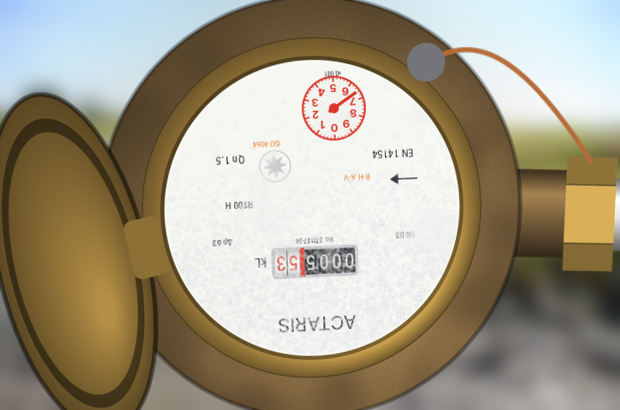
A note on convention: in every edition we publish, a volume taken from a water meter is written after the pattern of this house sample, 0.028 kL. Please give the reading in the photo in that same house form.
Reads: 5.536 kL
